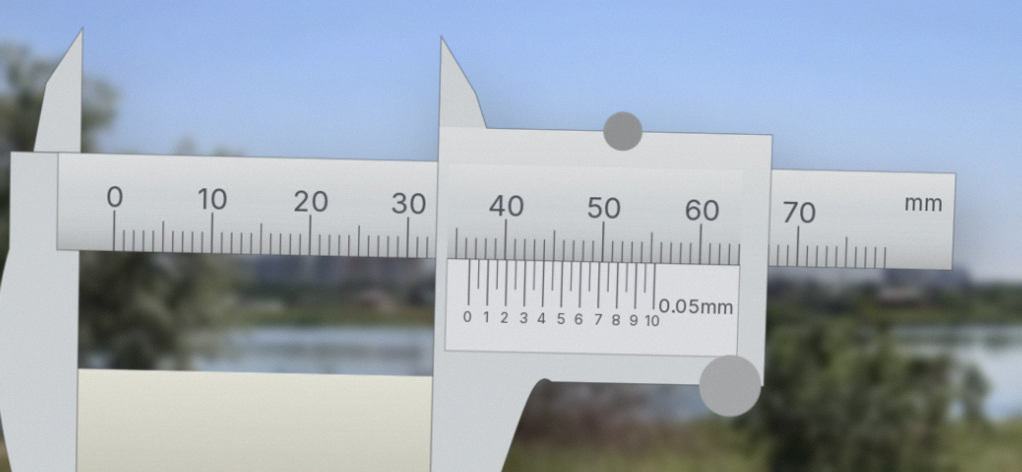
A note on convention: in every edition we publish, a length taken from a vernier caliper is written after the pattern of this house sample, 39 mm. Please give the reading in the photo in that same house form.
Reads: 36.4 mm
